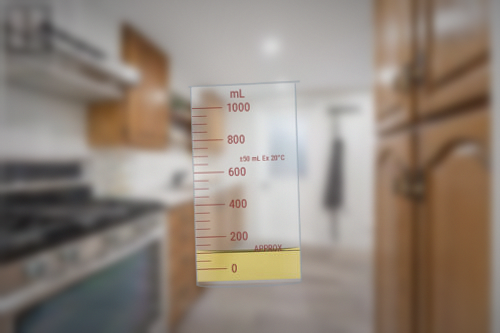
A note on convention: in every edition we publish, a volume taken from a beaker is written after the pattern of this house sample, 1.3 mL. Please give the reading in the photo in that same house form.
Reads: 100 mL
